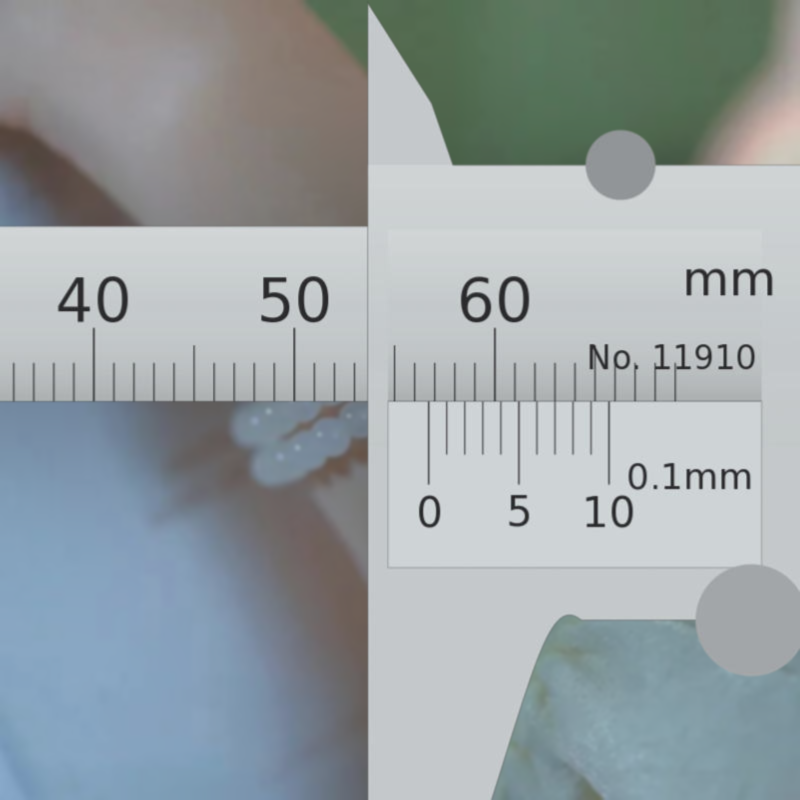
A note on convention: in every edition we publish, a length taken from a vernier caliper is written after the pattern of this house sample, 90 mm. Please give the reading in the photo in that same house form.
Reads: 56.7 mm
